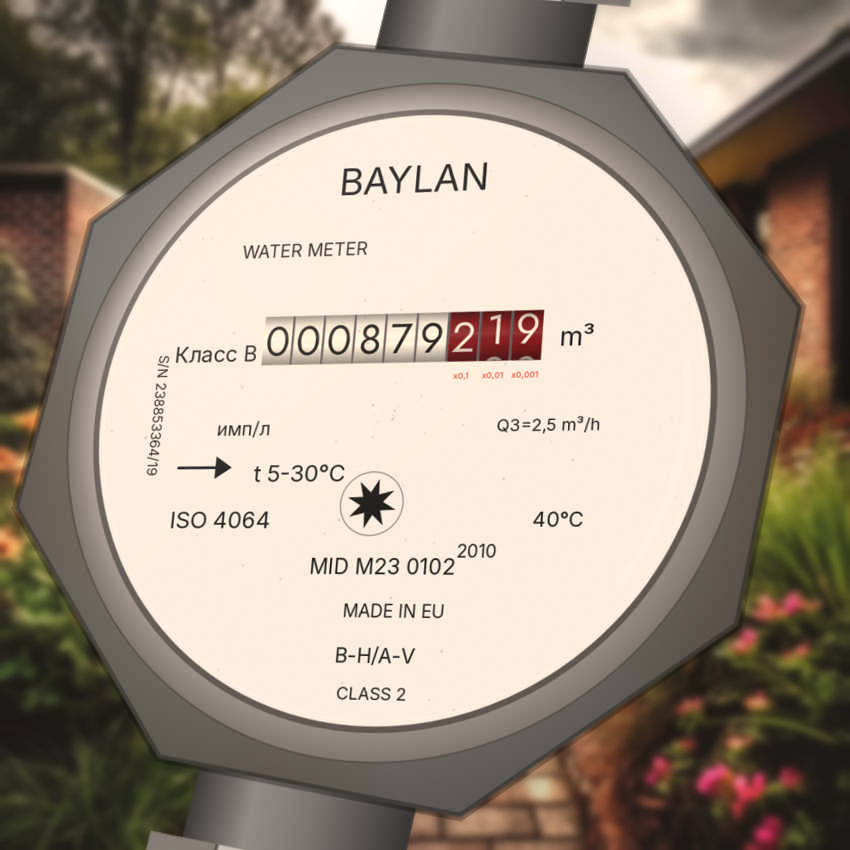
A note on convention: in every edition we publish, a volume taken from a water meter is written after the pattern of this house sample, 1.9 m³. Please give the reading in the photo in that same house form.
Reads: 879.219 m³
